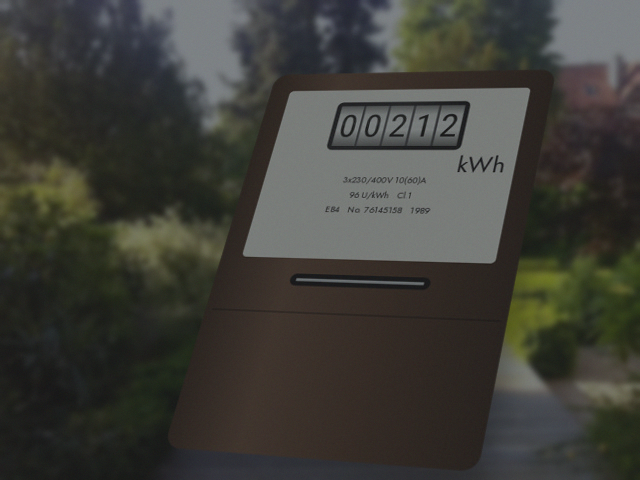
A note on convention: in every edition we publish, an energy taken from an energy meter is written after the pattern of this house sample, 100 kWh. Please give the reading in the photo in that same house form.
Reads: 212 kWh
